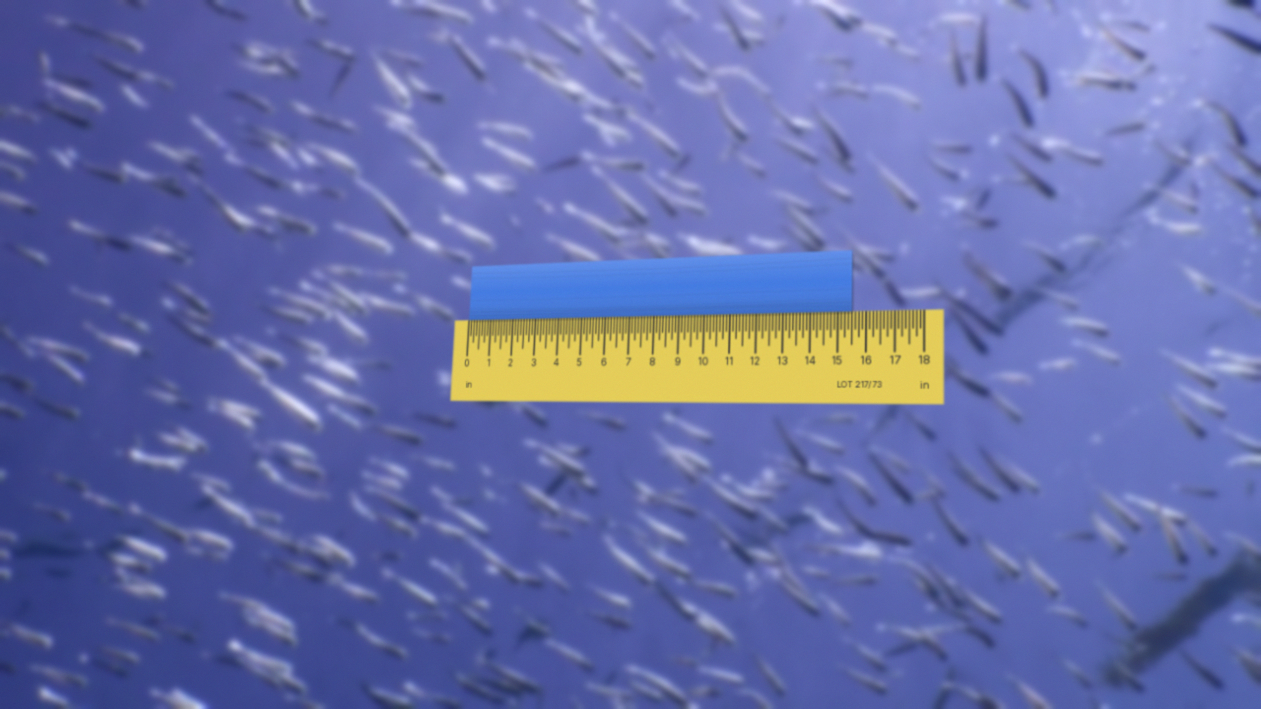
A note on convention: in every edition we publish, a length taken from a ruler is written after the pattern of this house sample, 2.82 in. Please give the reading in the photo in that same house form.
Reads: 15.5 in
